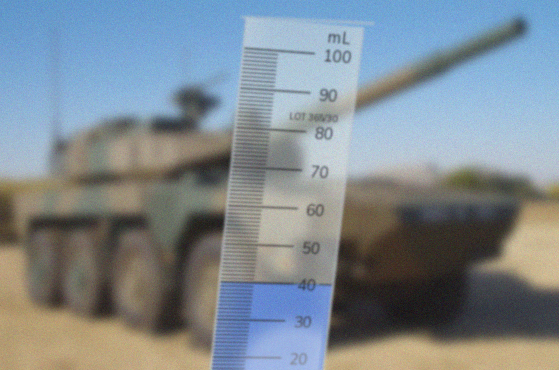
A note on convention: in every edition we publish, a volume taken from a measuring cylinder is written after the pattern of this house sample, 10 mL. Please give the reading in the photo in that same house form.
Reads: 40 mL
